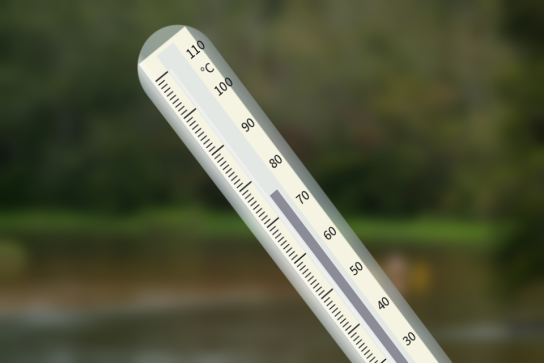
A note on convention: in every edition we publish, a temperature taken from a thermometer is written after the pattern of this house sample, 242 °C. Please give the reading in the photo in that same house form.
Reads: 75 °C
